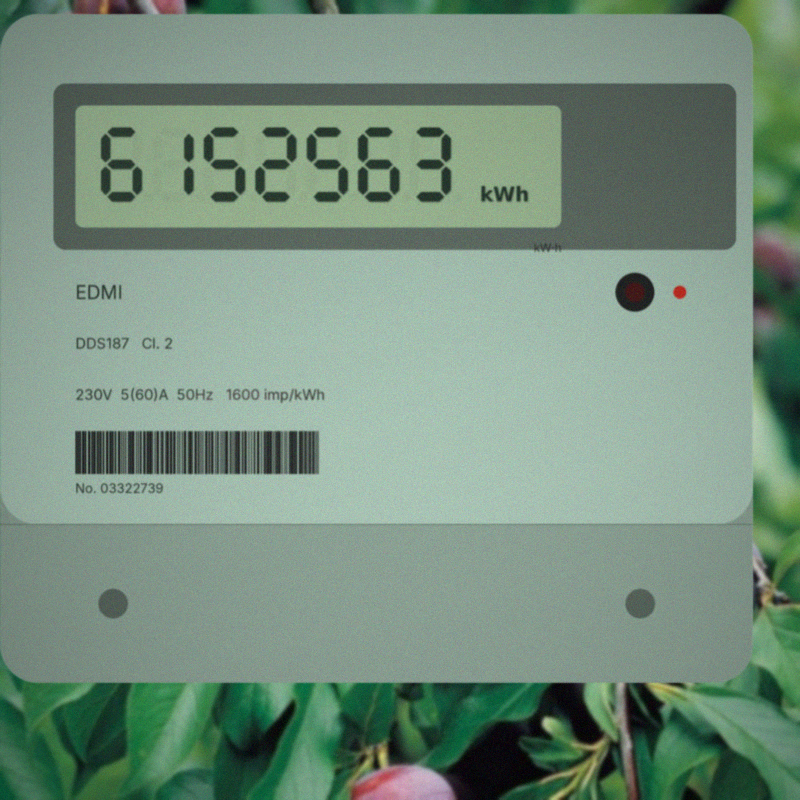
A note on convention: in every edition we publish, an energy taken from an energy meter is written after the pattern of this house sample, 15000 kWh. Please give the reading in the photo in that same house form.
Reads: 6152563 kWh
